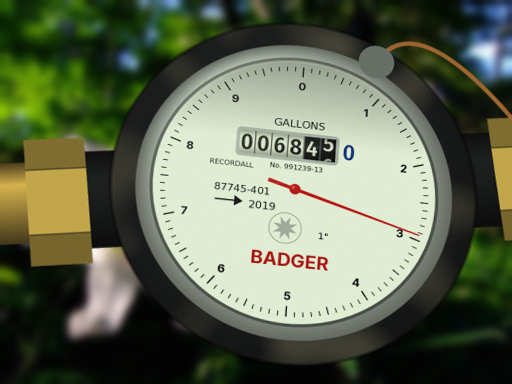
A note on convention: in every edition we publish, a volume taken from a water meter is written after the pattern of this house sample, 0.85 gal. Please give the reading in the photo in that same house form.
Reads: 68452.9 gal
